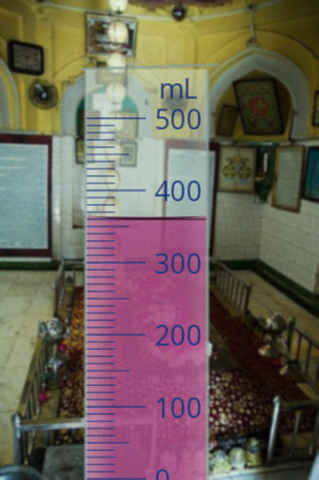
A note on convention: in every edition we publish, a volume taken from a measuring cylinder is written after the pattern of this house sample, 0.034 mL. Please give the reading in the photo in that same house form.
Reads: 360 mL
